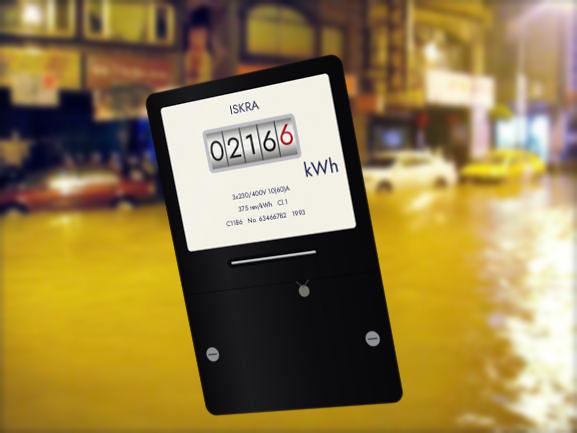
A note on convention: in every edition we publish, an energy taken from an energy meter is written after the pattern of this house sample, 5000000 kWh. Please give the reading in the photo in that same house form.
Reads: 216.6 kWh
